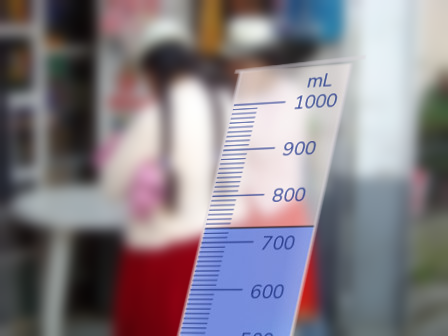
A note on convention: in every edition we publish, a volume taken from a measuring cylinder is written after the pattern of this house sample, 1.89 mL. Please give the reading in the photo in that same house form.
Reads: 730 mL
